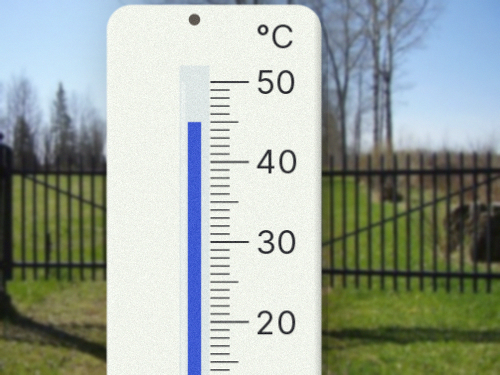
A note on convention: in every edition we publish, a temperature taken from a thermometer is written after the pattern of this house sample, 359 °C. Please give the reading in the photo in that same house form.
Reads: 45 °C
